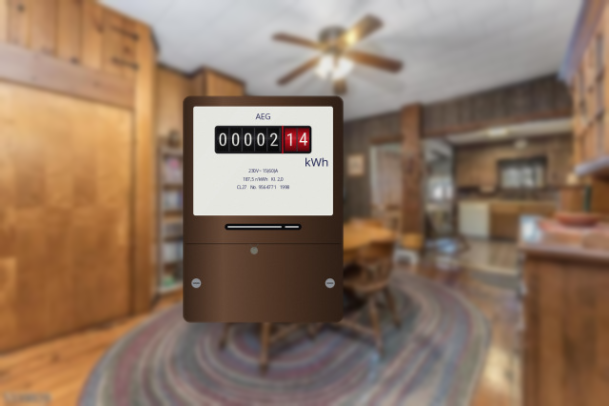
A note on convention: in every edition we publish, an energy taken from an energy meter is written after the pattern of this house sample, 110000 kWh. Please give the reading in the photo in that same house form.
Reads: 2.14 kWh
